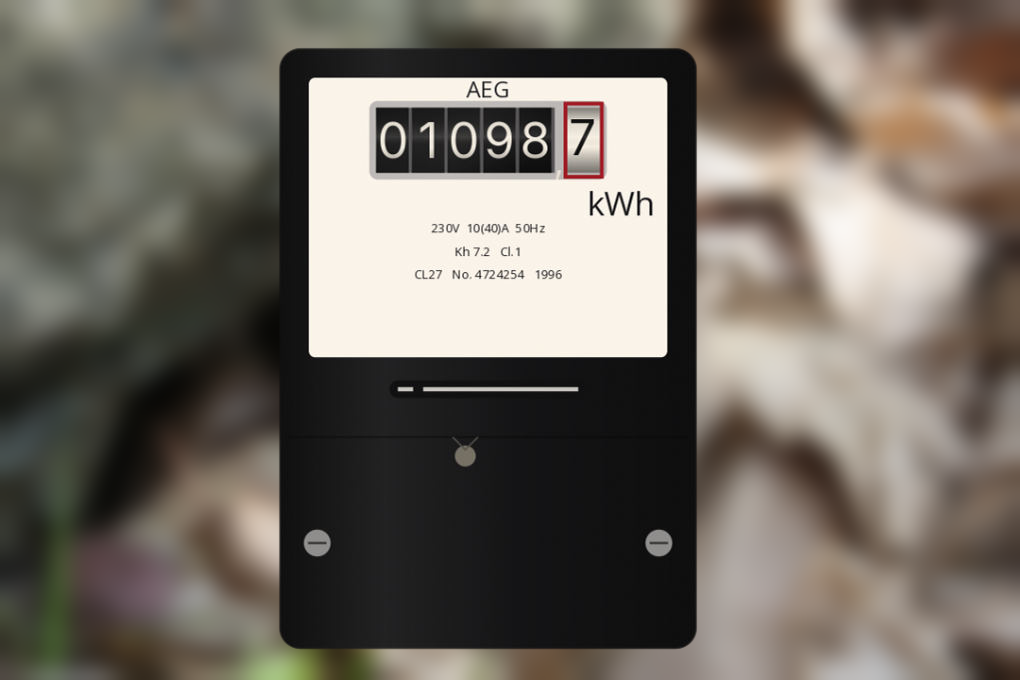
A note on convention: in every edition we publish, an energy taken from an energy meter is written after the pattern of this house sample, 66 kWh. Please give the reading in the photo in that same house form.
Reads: 1098.7 kWh
